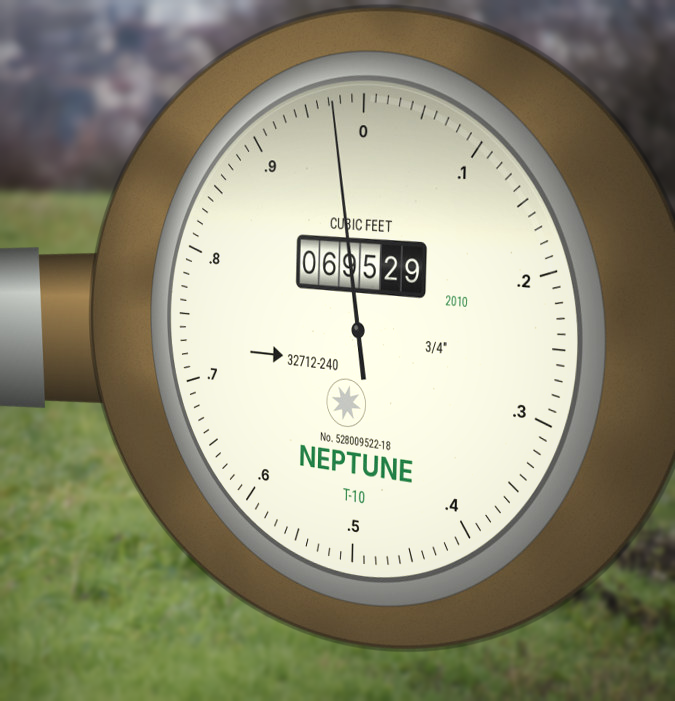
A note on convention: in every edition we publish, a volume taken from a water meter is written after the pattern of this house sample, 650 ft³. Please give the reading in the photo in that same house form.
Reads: 69528.97 ft³
